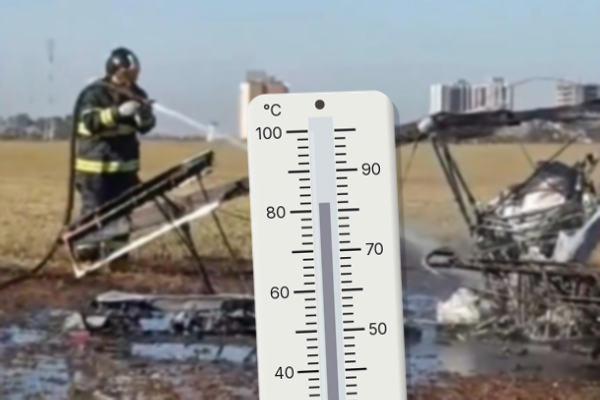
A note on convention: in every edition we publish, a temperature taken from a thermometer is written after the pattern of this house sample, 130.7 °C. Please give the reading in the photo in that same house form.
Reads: 82 °C
